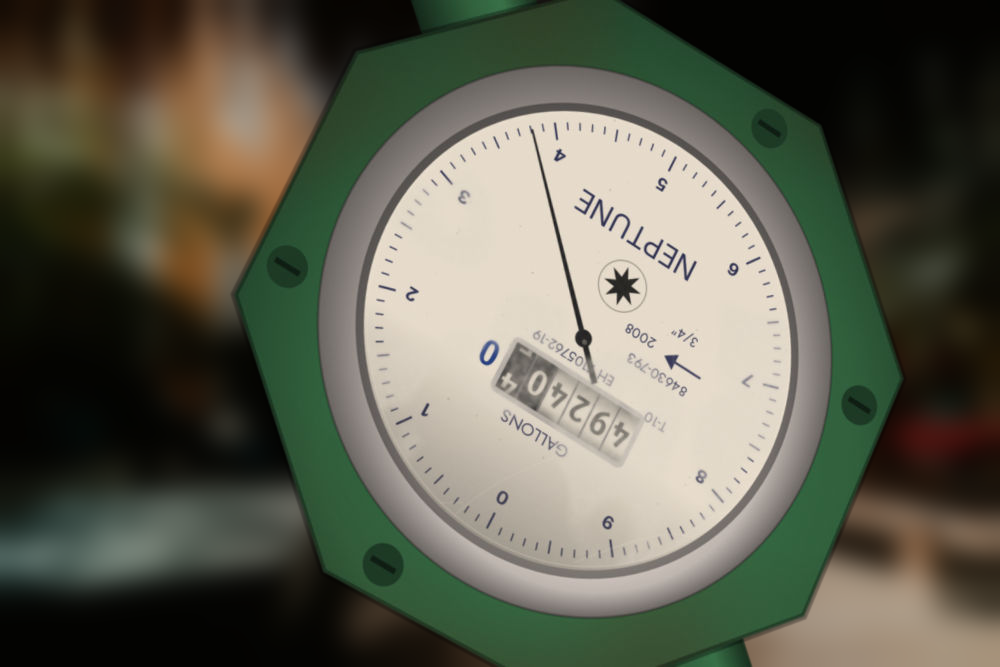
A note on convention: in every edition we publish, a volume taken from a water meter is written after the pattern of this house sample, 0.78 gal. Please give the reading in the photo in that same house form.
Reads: 4924043.8 gal
